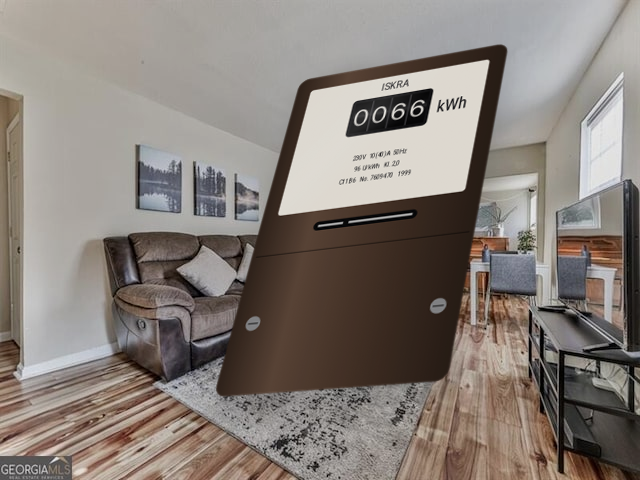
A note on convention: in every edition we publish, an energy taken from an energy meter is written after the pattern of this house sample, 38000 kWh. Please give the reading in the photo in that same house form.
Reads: 66 kWh
